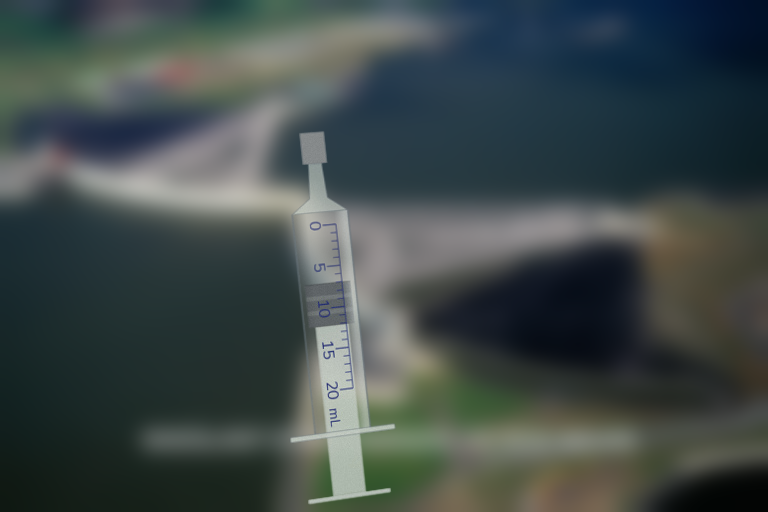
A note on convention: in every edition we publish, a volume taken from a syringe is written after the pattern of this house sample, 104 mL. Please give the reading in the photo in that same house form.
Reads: 7 mL
